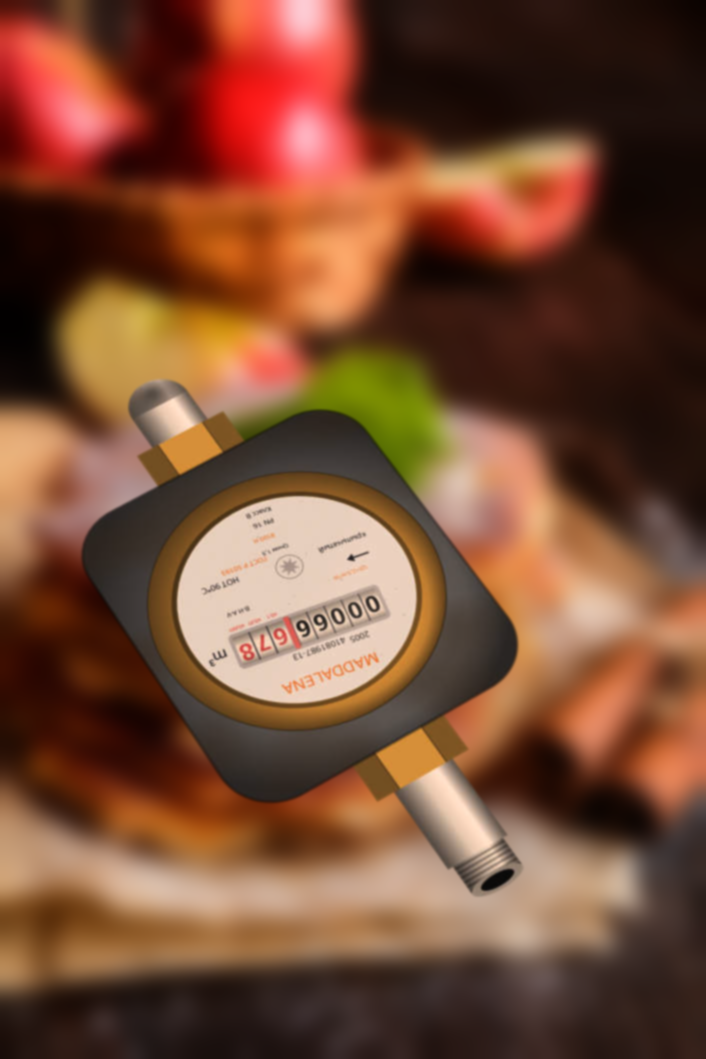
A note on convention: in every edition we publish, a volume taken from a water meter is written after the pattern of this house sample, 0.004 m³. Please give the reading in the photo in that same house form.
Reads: 66.678 m³
